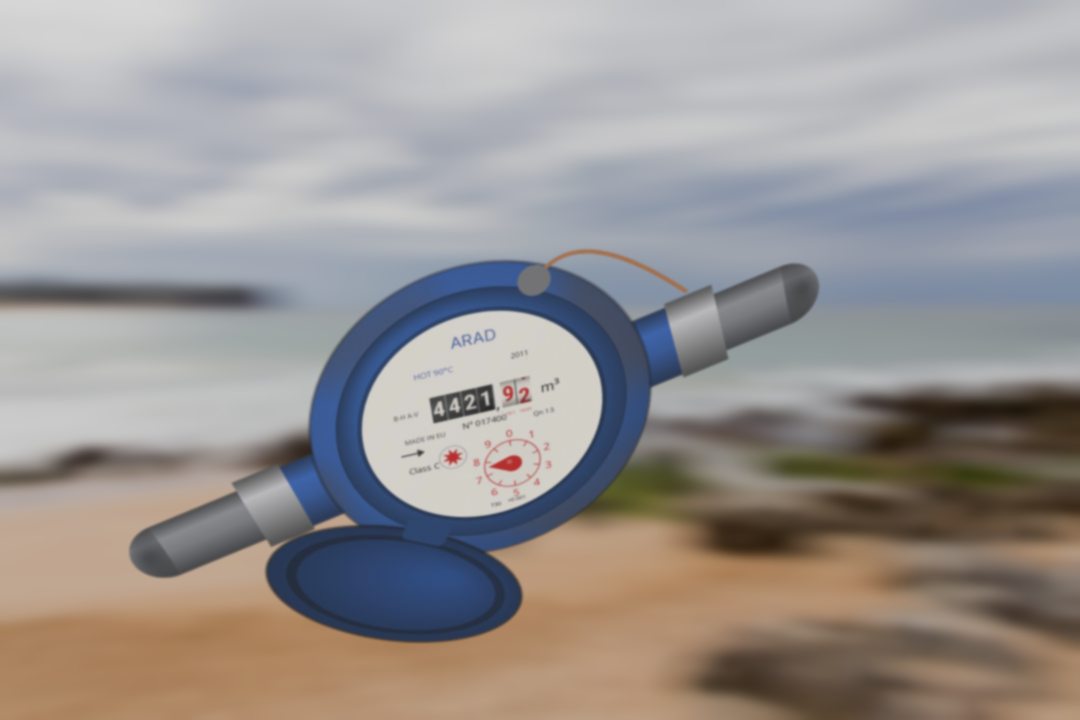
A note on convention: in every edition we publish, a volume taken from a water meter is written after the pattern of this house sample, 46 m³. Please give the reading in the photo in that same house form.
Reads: 4421.917 m³
